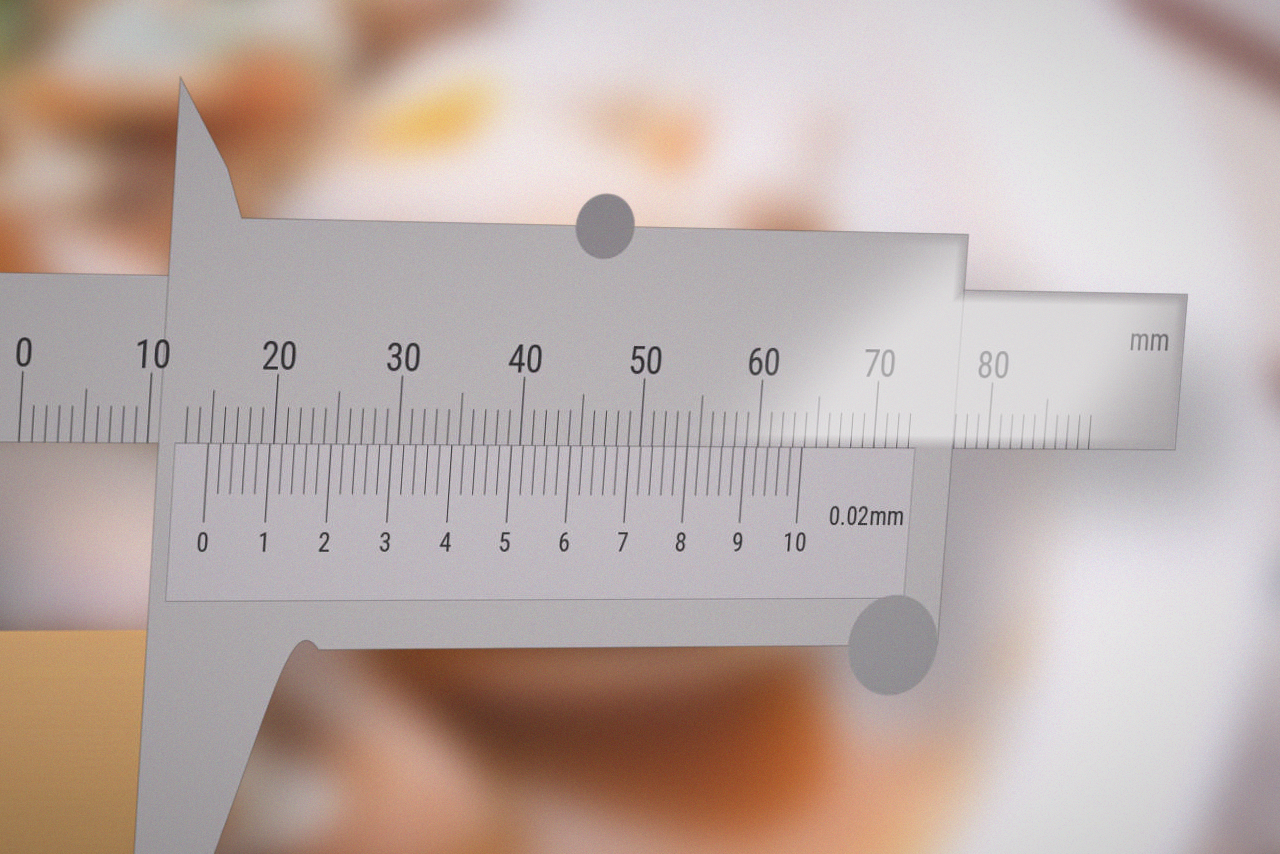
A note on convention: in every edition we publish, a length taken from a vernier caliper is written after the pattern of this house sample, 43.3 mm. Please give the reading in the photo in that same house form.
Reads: 14.8 mm
